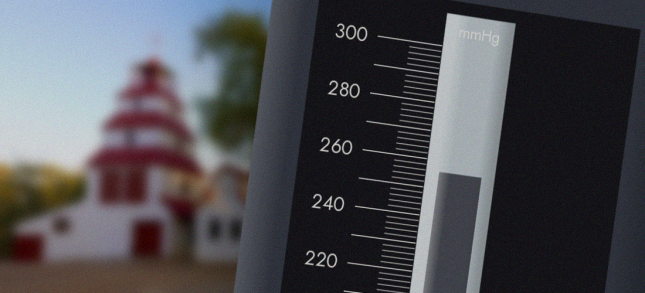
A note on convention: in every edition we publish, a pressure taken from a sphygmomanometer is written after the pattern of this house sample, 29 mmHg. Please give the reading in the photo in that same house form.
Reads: 256 mmHg
